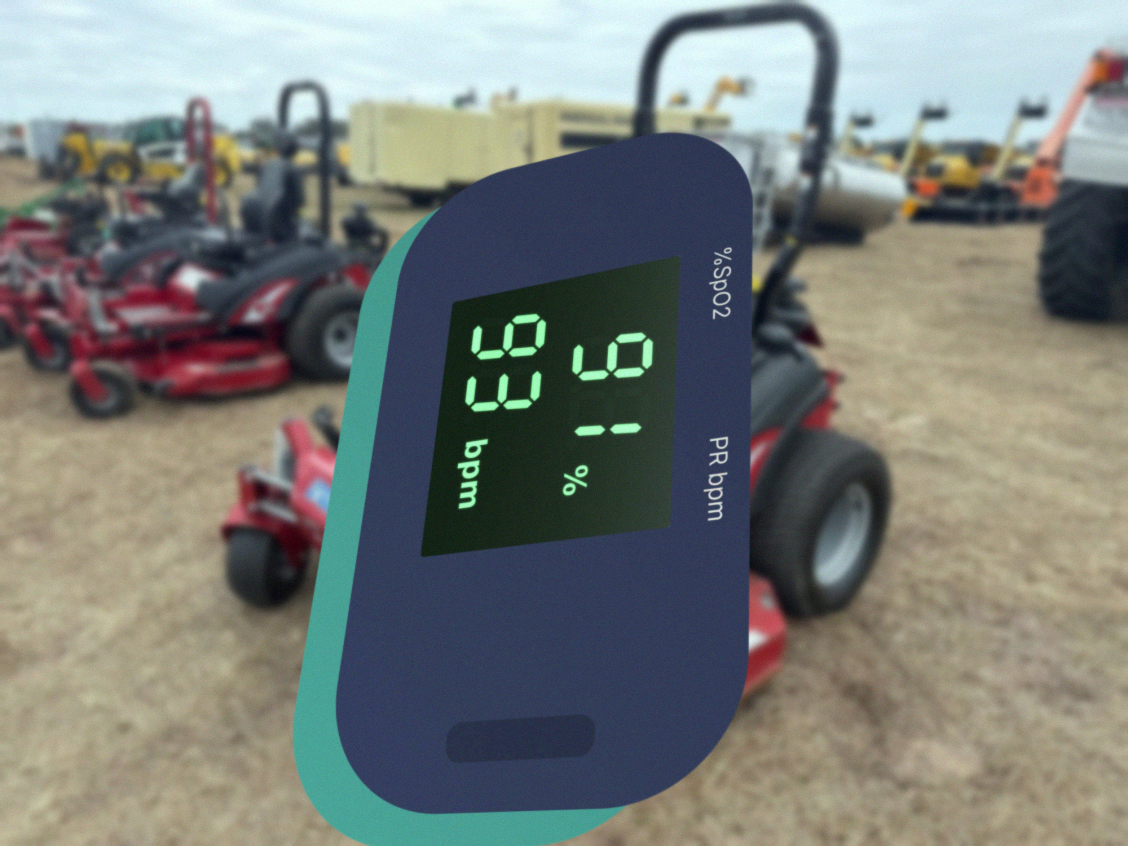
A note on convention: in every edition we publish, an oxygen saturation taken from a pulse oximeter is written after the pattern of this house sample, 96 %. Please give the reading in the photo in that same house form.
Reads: 91 %
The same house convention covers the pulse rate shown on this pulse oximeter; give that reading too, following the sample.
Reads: 93 bpm
